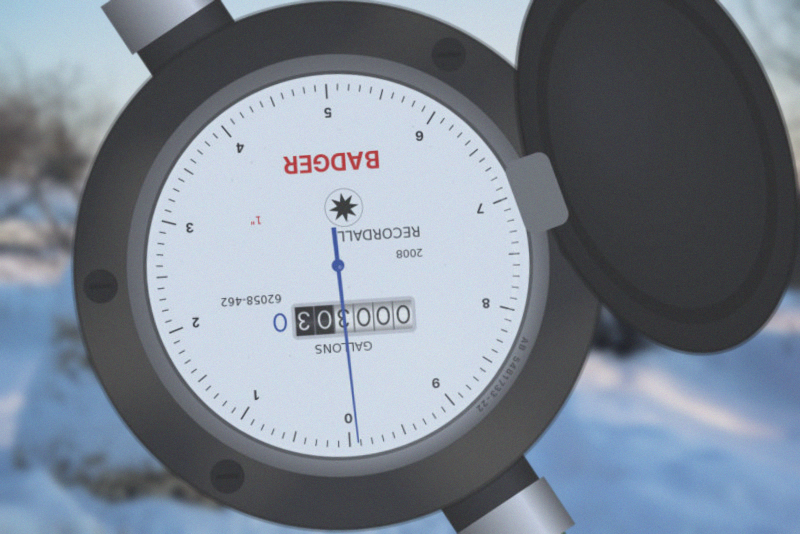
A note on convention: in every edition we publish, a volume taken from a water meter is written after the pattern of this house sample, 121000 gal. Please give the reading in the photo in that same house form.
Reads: 3029.9 gal
